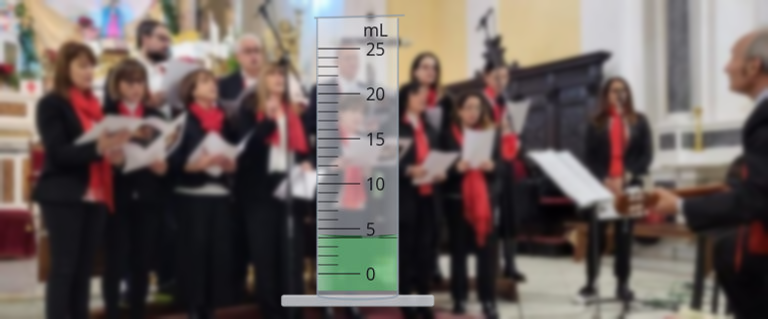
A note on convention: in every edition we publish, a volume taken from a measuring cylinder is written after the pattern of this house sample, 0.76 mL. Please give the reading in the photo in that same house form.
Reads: 4 mL
